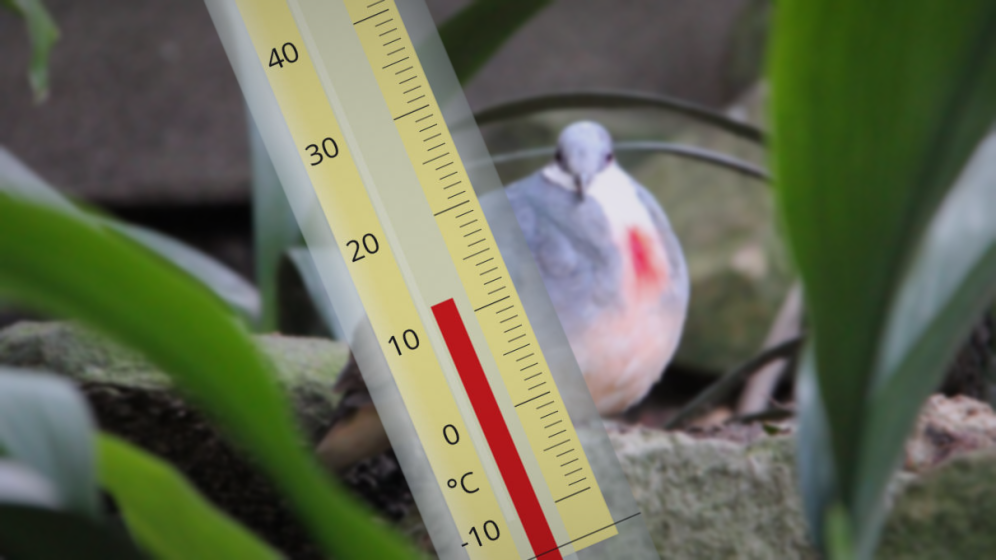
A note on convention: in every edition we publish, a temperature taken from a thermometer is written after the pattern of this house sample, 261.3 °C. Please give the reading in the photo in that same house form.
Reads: 12 °C
